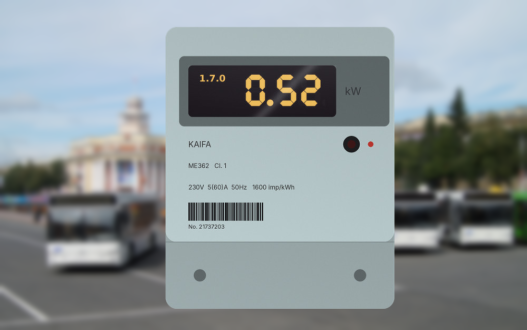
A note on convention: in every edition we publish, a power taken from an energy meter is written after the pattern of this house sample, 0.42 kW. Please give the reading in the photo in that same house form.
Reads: 0.52 kW
